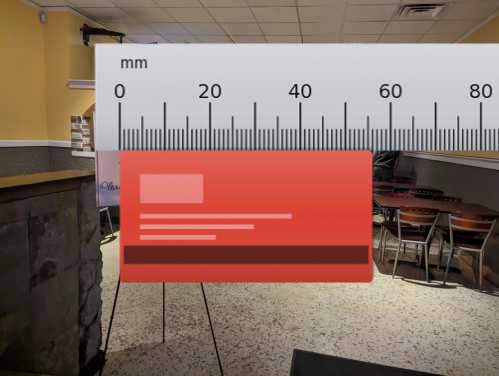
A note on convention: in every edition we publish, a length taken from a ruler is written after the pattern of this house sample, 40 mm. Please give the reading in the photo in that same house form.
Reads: 56 mm
